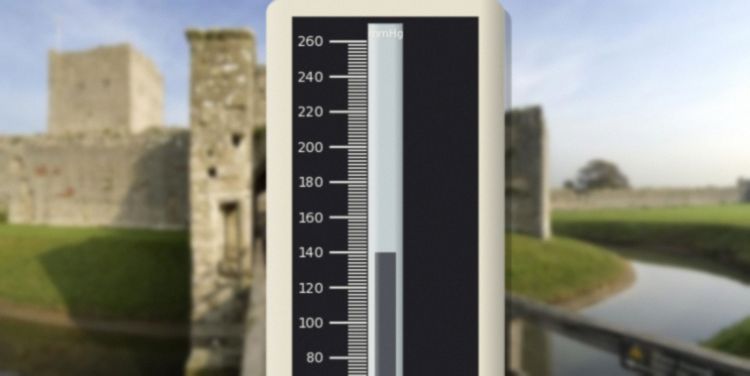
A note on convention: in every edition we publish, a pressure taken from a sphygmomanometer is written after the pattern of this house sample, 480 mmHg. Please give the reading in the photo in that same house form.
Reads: 140 mmHg
